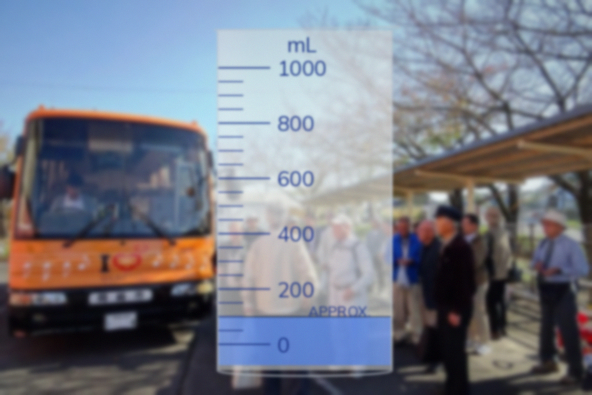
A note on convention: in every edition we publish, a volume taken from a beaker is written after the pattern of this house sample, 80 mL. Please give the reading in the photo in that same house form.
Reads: 100 mL
